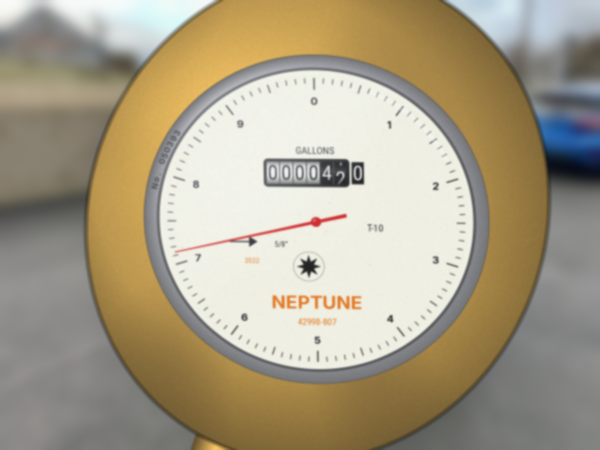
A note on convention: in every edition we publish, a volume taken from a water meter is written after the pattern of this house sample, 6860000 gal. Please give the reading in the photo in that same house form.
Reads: 417.1 gal
